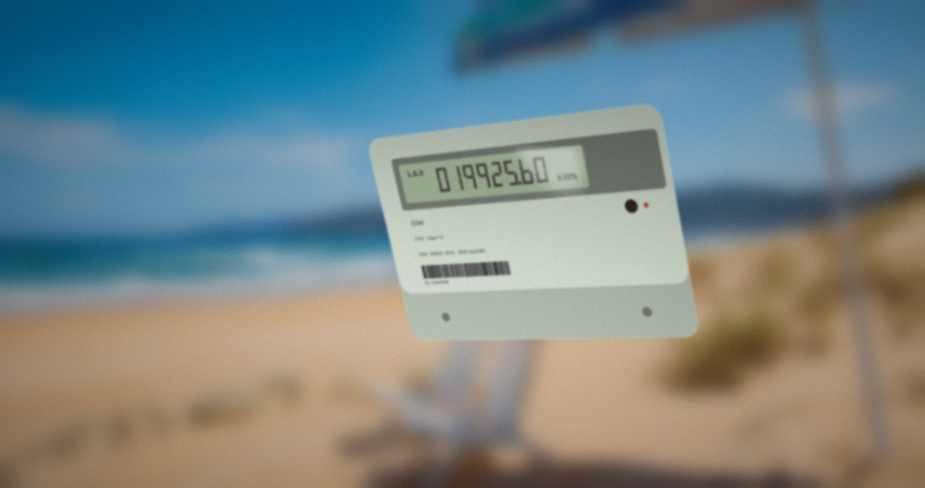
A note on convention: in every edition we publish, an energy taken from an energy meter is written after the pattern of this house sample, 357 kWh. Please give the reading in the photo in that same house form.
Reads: 19925.60 kWh
